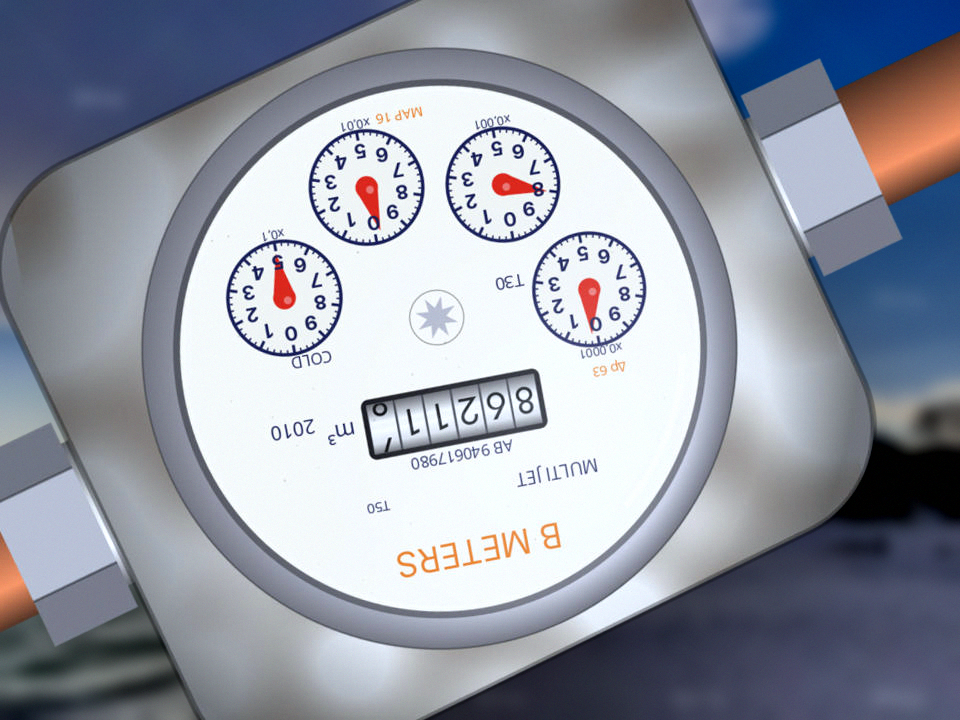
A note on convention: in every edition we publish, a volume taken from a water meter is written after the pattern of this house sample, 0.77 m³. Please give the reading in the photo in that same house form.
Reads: 862117.4980 m³
